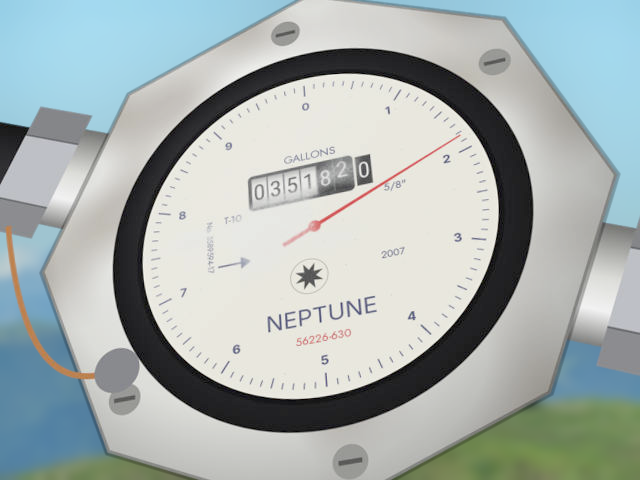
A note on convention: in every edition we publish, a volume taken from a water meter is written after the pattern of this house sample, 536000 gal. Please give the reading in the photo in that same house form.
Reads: 351821.8 gal
